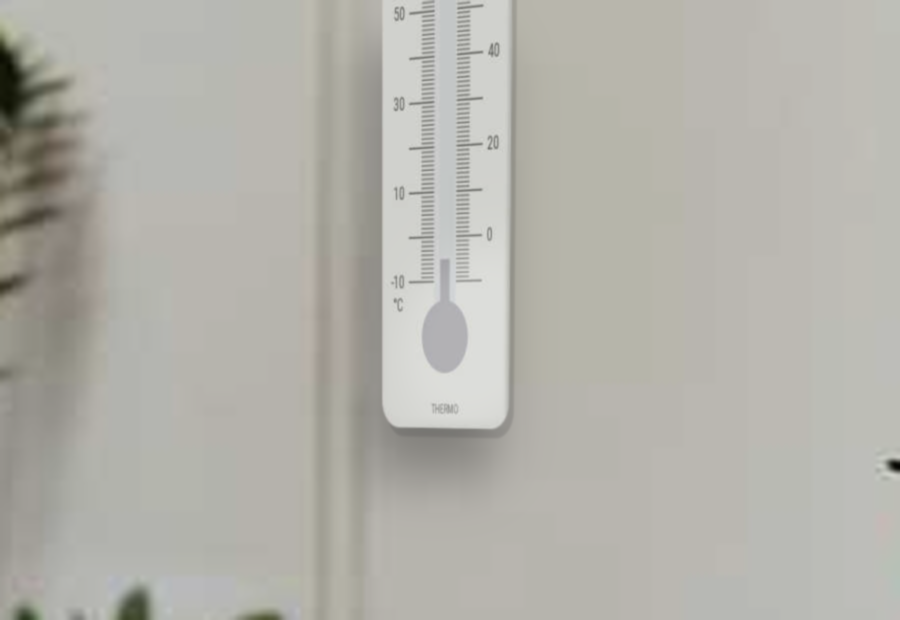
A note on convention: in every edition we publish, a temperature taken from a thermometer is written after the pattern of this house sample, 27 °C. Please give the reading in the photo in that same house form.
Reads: -5 °C
